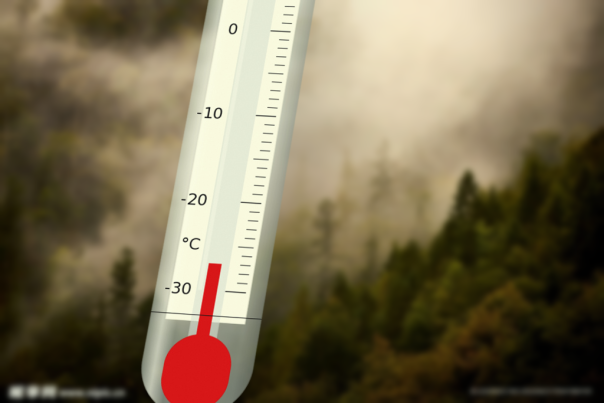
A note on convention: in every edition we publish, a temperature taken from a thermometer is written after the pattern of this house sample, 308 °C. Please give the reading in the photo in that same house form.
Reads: -27 °C
